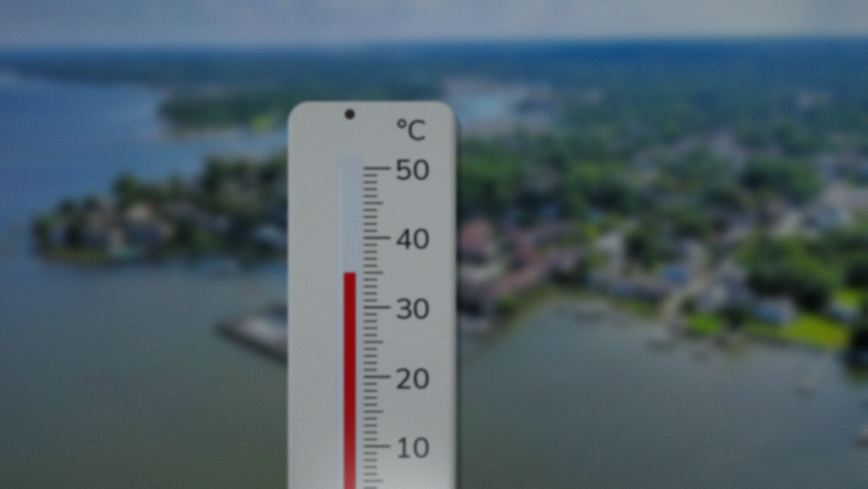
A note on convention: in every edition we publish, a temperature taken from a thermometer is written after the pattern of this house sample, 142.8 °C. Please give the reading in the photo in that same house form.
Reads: 35 °C
